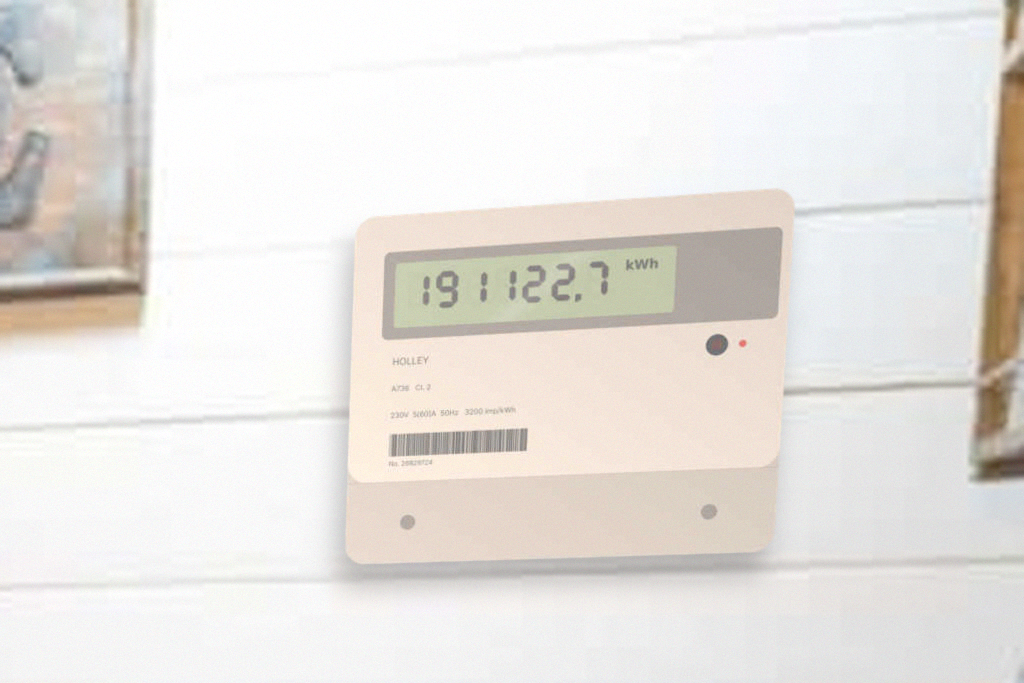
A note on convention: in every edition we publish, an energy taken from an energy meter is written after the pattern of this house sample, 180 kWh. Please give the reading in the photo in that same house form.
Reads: 191122.7 kWh
